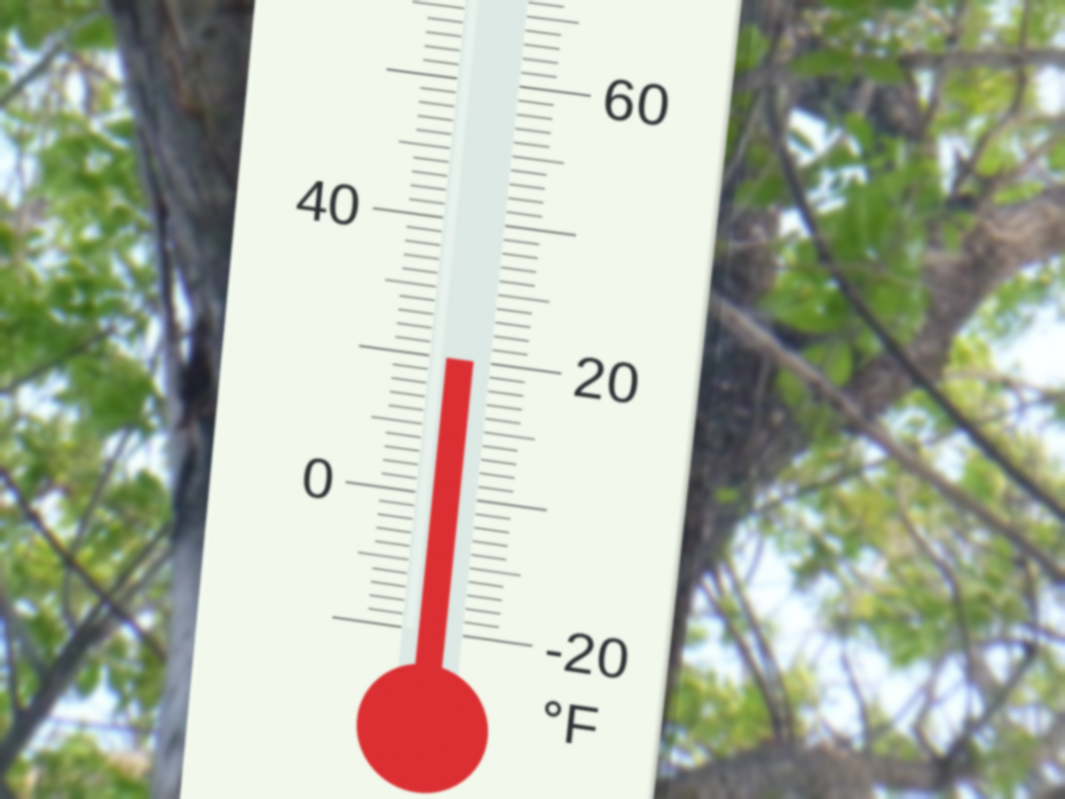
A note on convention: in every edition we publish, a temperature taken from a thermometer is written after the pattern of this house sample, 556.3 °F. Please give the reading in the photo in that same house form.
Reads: 20 °F
